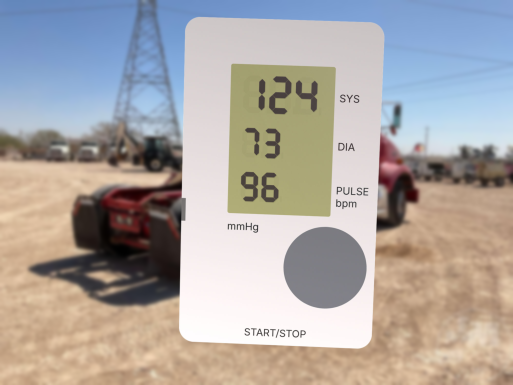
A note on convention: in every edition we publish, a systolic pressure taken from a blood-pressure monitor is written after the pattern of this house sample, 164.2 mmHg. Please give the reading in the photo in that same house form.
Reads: 124 mmHg
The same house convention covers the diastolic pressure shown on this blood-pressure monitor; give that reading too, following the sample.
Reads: 73 mmHg
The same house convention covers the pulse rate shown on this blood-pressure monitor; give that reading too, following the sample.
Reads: 96 bpm
